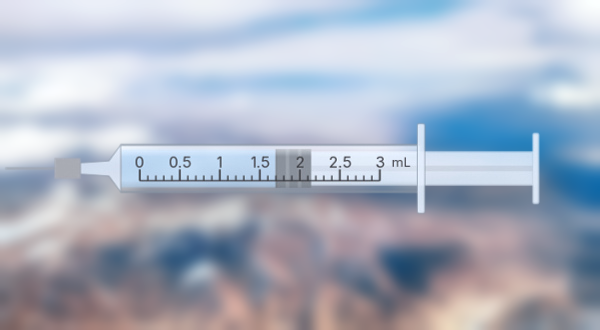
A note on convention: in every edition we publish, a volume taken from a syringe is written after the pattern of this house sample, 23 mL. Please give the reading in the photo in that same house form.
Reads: 1.7 mL
